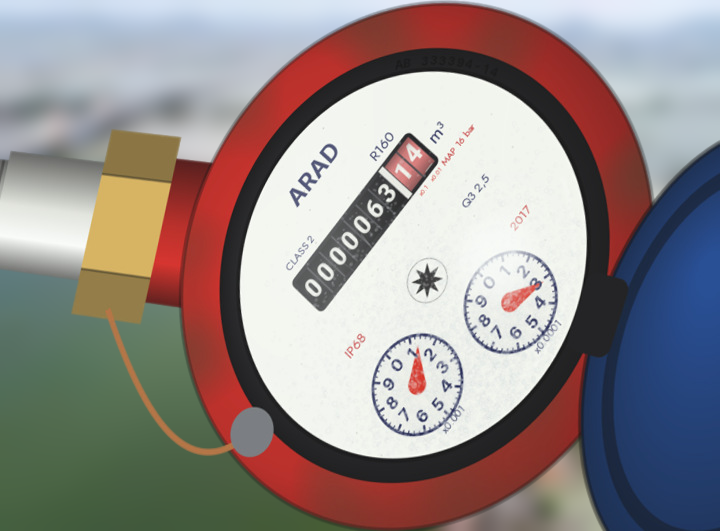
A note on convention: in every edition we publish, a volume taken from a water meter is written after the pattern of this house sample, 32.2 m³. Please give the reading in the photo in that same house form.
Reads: 63.1413 m³
